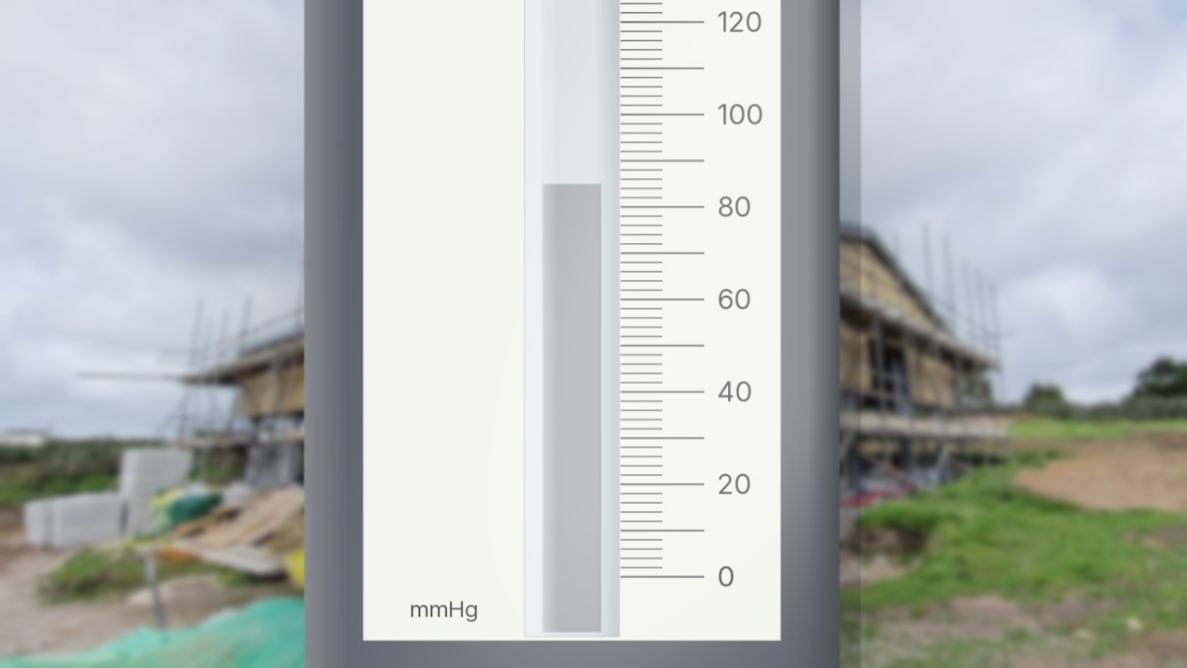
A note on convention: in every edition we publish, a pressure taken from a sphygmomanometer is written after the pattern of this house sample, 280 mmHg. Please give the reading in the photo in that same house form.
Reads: 85 mmHg
